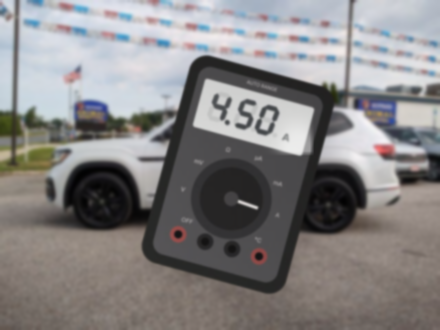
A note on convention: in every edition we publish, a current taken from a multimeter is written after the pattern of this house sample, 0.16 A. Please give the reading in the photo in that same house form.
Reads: 4.50 A
